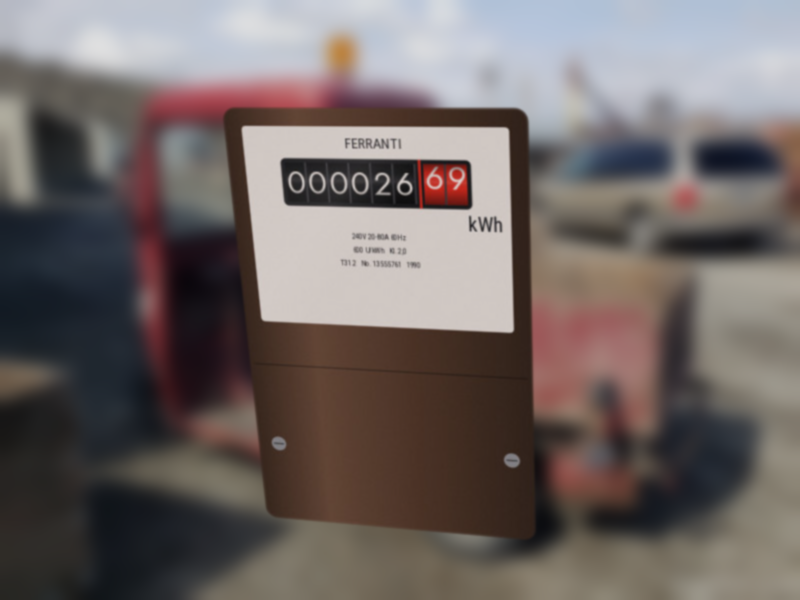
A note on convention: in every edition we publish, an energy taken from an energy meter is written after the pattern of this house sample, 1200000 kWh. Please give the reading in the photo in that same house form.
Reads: 26.69 kWh
